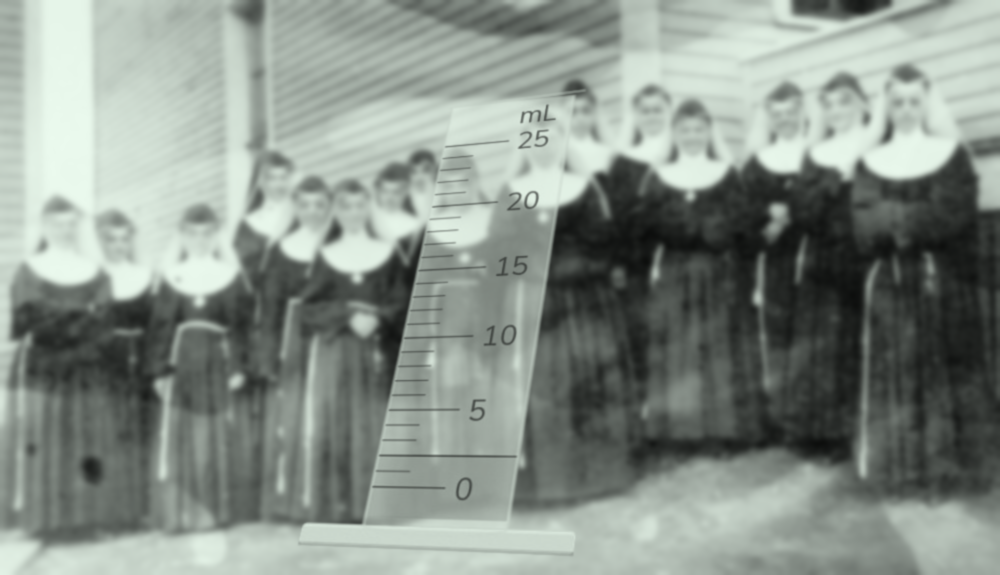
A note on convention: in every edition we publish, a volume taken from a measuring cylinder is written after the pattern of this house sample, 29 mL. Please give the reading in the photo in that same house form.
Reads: 2 mL
